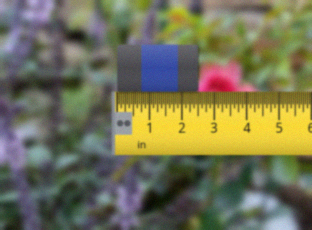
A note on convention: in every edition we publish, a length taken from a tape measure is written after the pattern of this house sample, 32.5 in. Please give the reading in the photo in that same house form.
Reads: 2.5 in
